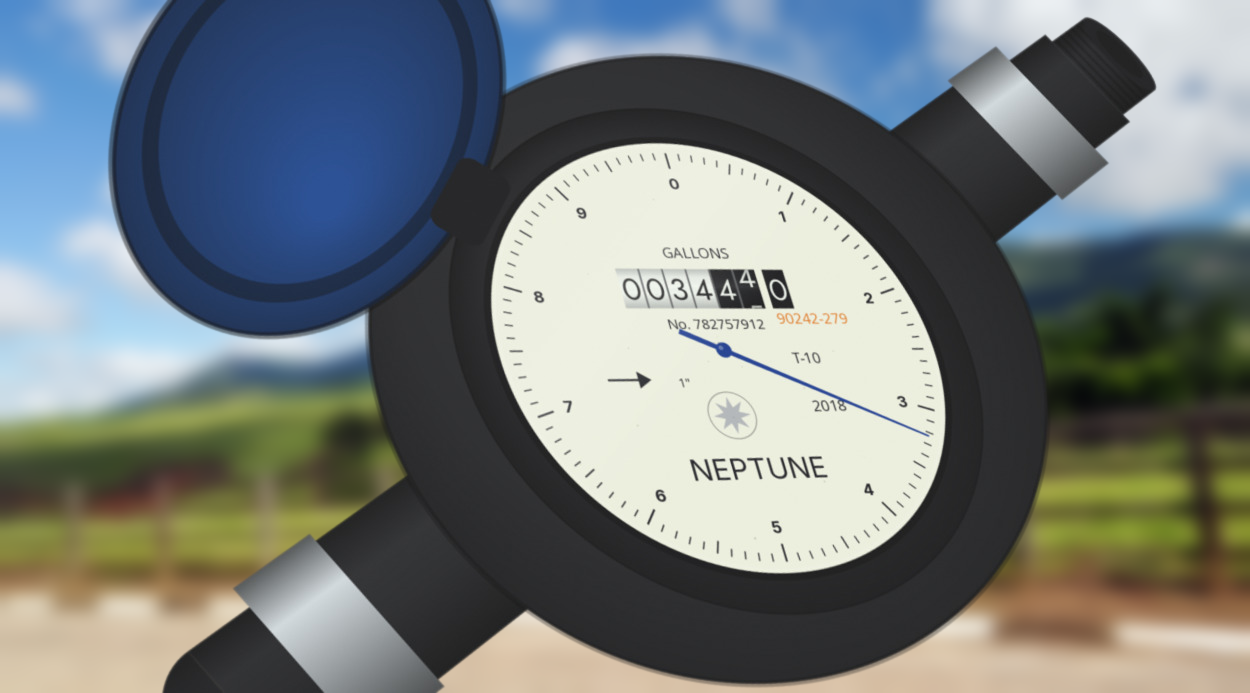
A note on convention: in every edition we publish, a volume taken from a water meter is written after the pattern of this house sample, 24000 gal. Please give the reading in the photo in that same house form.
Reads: 34443.2 gal
